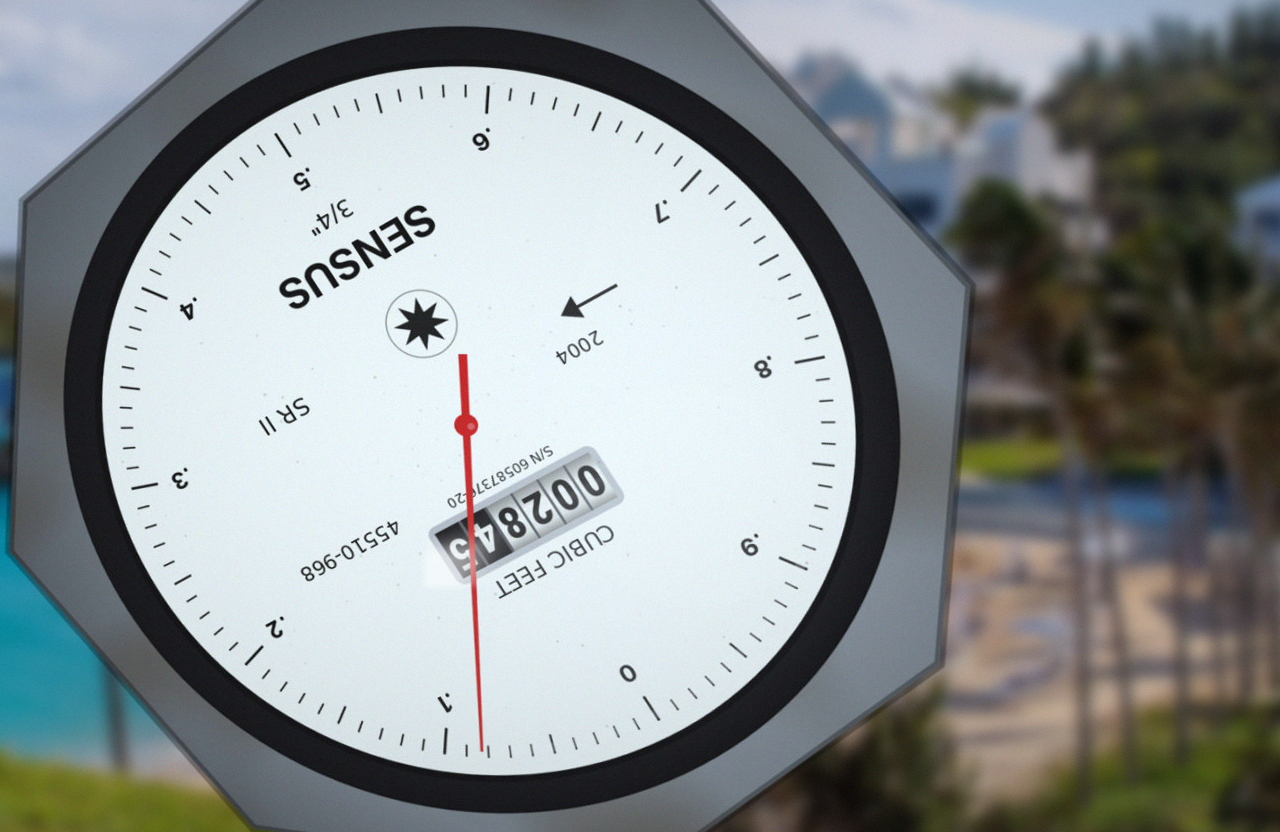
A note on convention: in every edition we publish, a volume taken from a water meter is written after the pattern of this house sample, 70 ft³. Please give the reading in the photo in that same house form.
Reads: 2845.08 ft³
